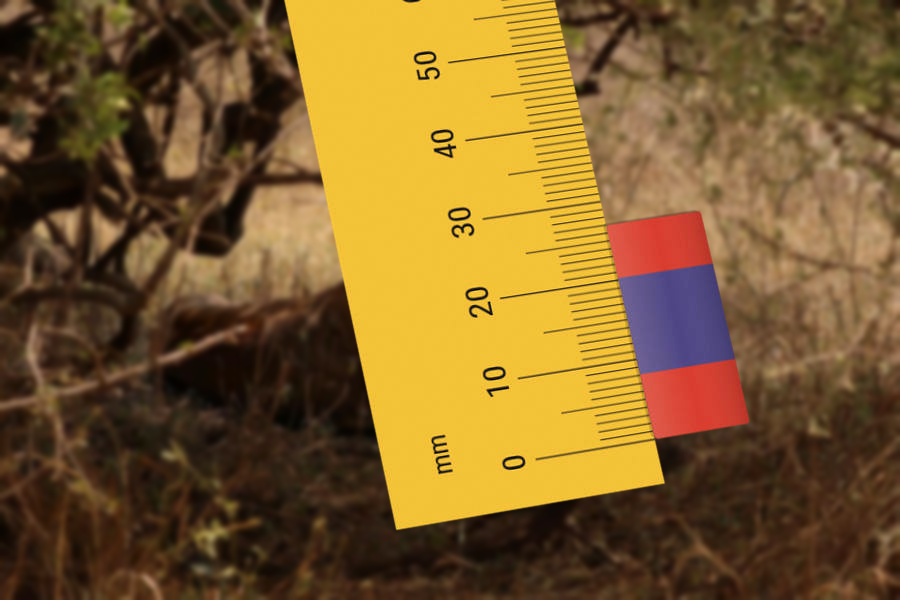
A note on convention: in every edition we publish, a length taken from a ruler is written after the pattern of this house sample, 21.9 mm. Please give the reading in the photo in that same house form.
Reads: 27 mm
